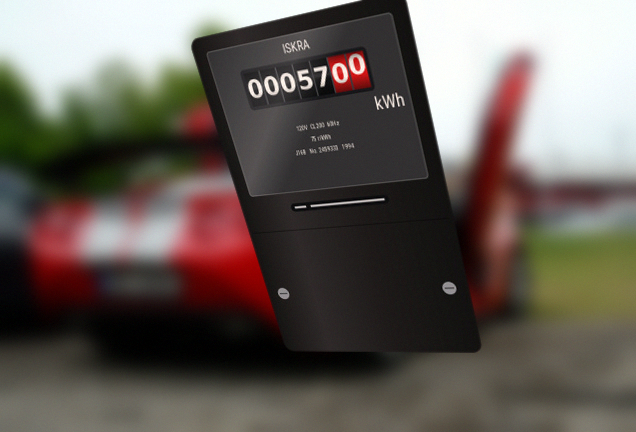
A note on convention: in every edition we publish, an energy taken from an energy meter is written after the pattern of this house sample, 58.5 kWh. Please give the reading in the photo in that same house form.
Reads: 57.00 kWh
